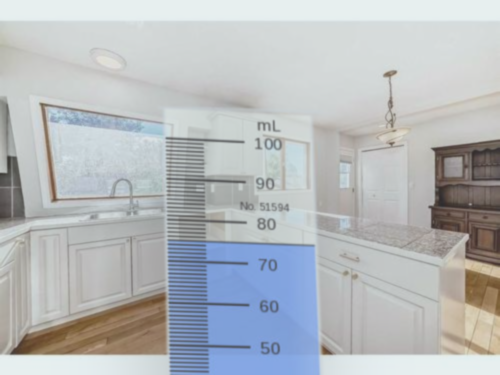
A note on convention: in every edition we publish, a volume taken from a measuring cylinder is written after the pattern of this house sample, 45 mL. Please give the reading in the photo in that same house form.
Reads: 75 mL
